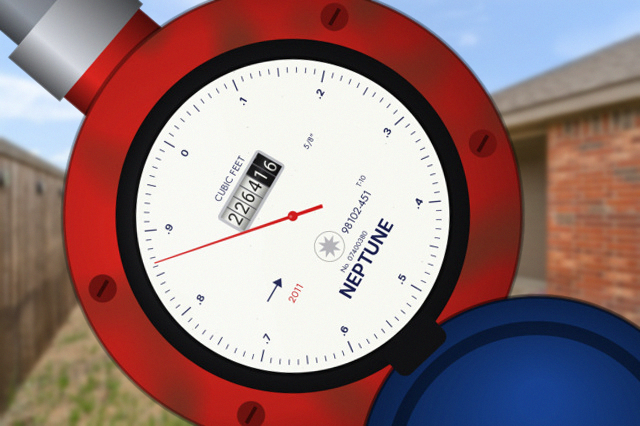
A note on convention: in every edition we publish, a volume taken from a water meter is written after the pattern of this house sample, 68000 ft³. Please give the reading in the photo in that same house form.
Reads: 226415.86 ft³
